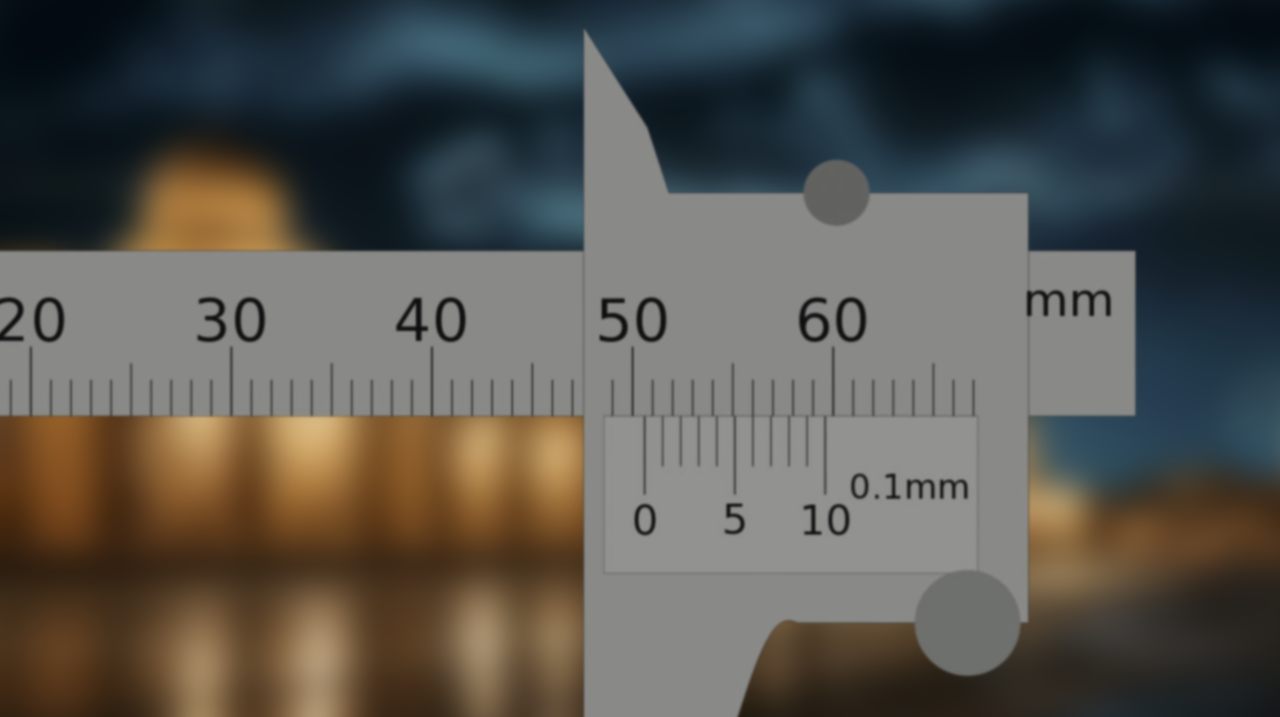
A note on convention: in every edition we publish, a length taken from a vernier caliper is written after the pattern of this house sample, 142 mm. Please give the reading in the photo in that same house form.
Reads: 50.6 mm
